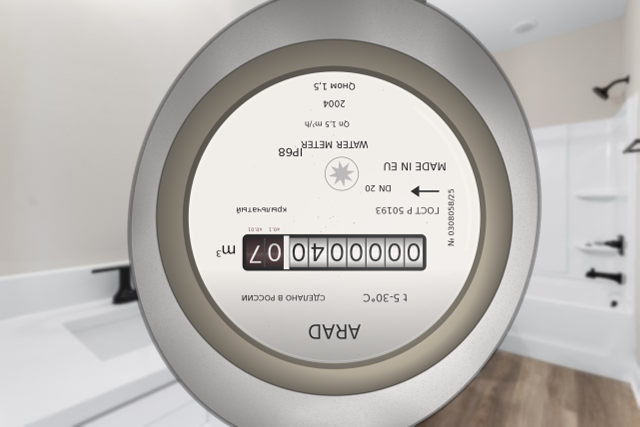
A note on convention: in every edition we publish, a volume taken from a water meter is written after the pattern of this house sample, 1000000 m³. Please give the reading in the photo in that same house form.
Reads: 40.07 m³
